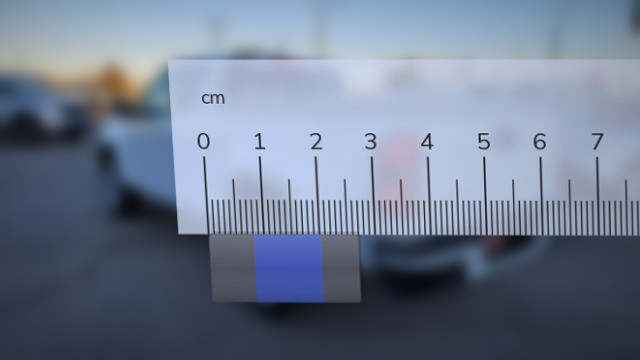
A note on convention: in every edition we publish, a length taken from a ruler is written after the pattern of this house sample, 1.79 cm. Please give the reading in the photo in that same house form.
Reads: 2.7 cm
